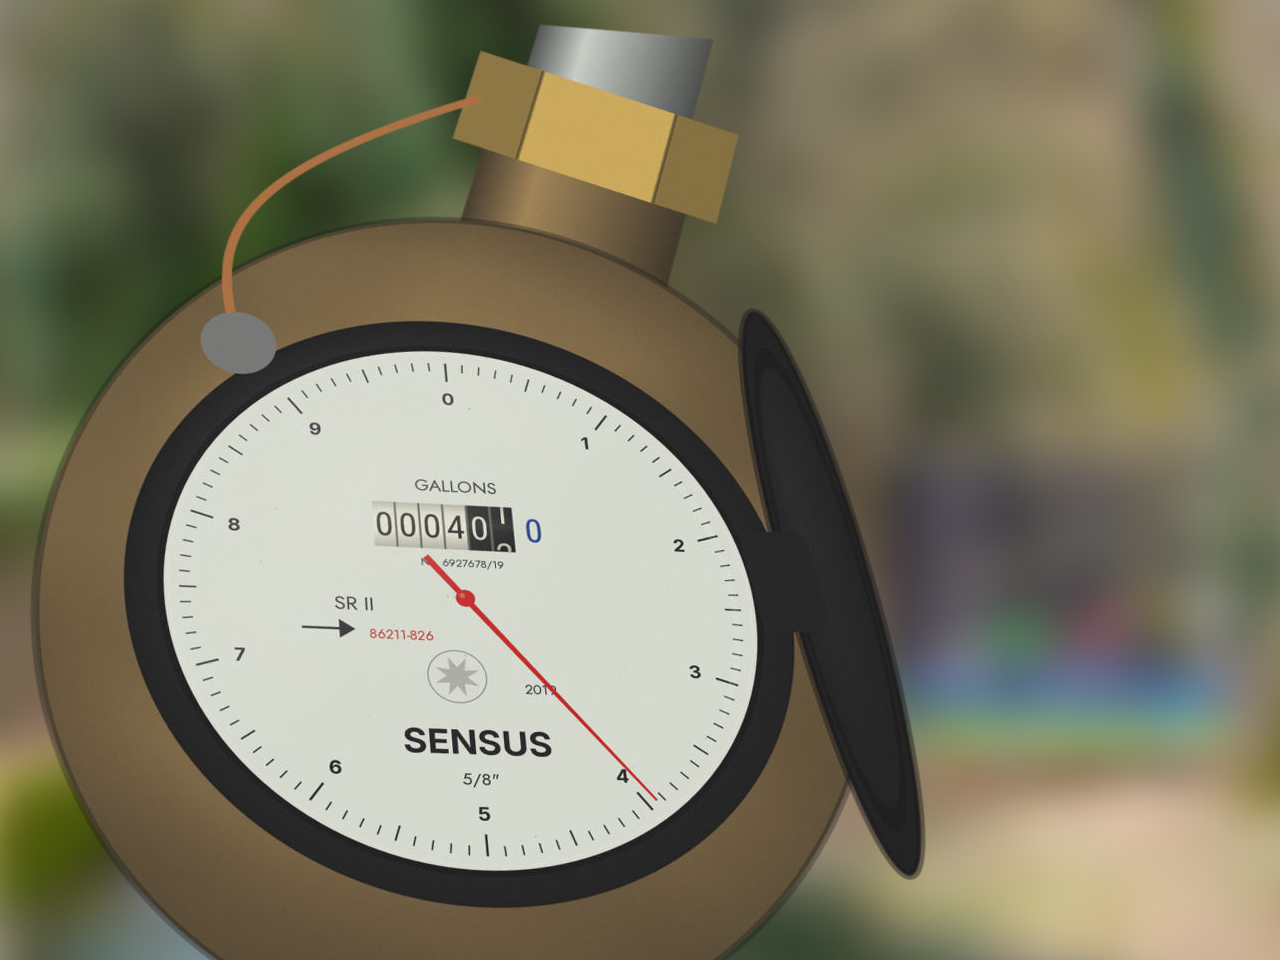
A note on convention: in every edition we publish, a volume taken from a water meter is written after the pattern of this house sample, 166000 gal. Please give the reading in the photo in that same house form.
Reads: 4013.9 gal
